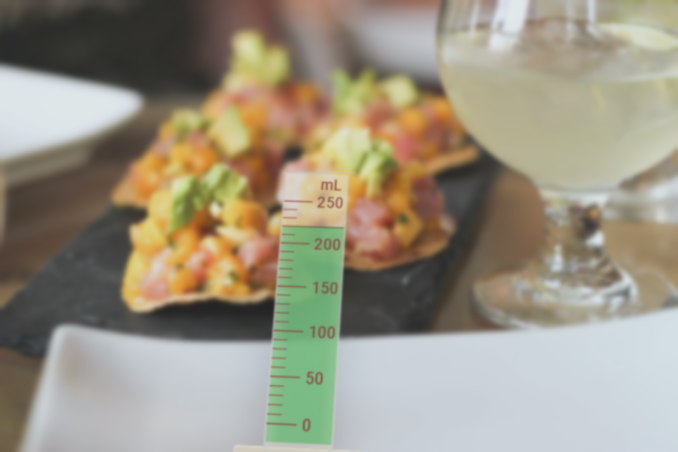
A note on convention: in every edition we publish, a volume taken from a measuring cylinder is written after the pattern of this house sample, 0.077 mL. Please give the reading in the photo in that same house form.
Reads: 220 mL
